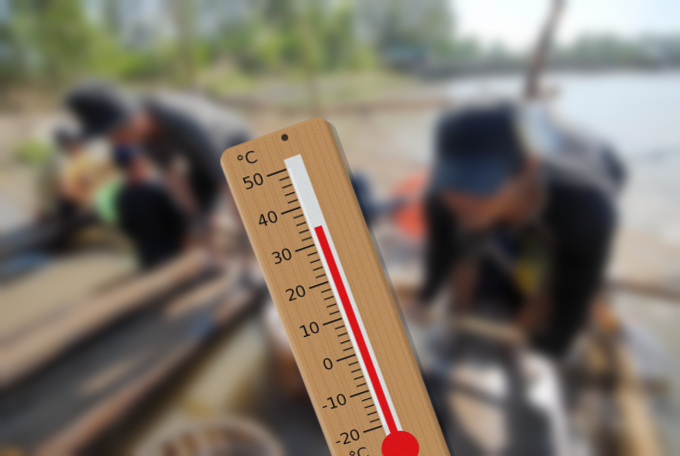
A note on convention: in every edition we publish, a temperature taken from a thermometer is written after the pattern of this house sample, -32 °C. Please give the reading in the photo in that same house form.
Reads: 34 °C
